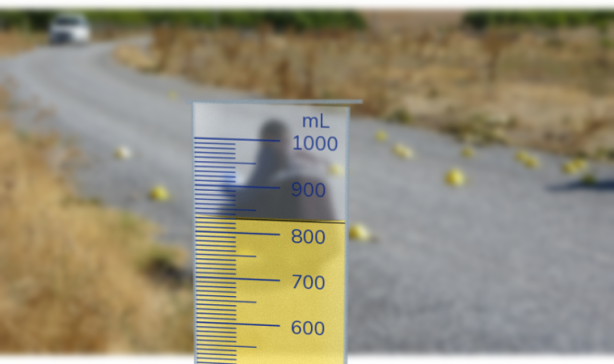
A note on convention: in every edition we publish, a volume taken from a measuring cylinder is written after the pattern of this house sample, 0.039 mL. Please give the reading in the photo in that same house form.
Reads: 830 mL
